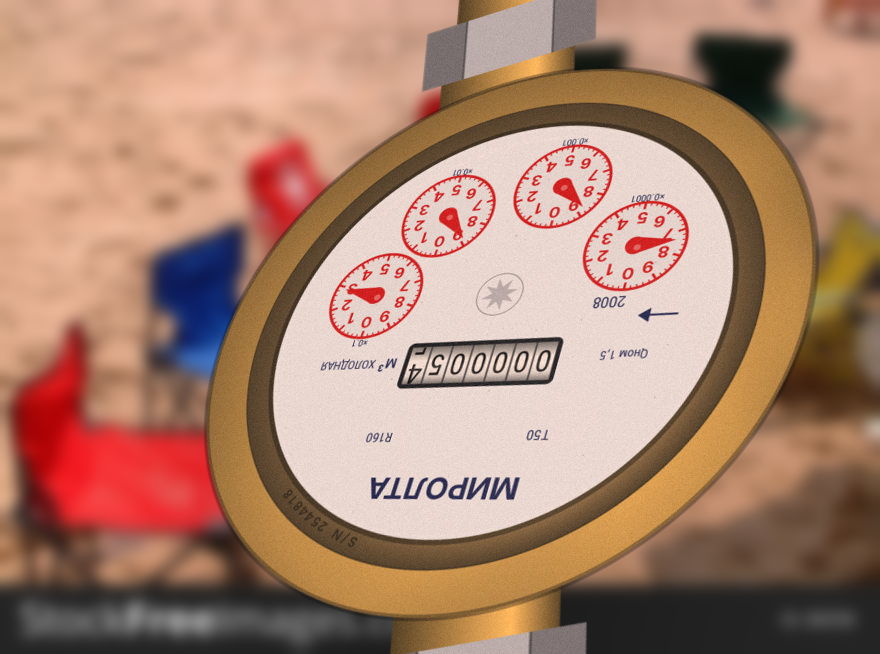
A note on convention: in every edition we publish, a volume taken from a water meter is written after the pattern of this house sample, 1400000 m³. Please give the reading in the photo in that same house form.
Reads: 54.2887 m³
